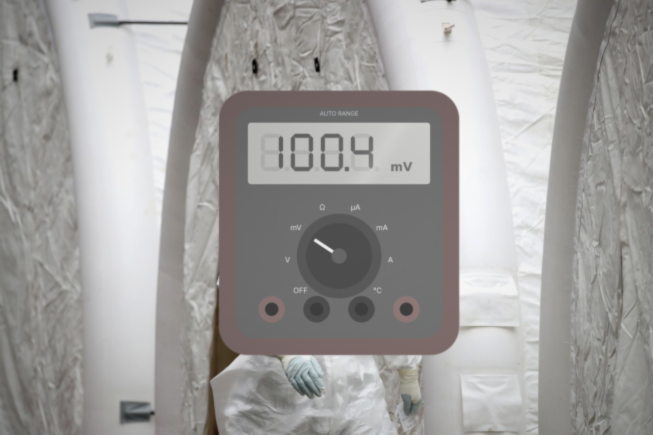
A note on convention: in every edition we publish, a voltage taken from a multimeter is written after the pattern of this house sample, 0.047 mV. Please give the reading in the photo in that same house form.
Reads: 100.4 mV
